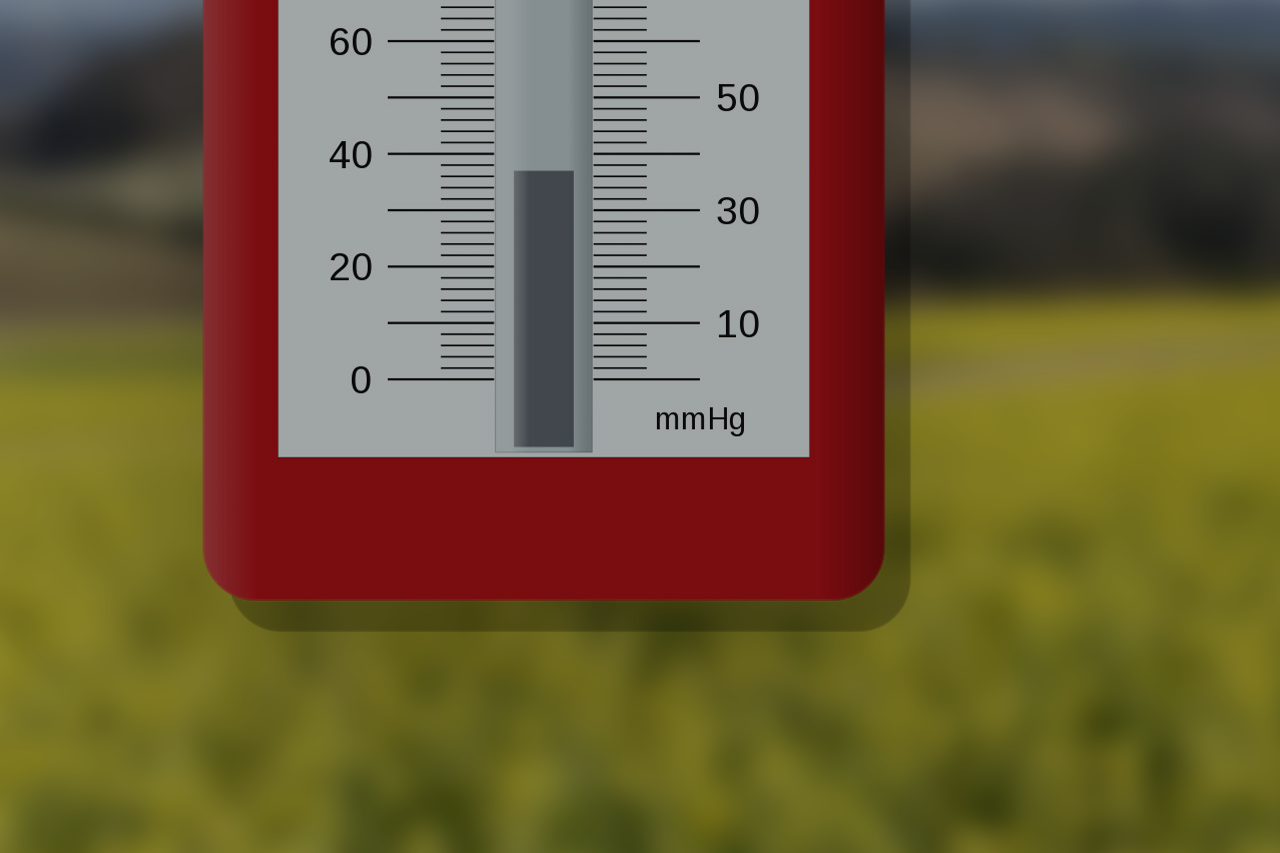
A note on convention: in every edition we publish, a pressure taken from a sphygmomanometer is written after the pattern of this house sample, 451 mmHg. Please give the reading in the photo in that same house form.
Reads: 37 mmHg
